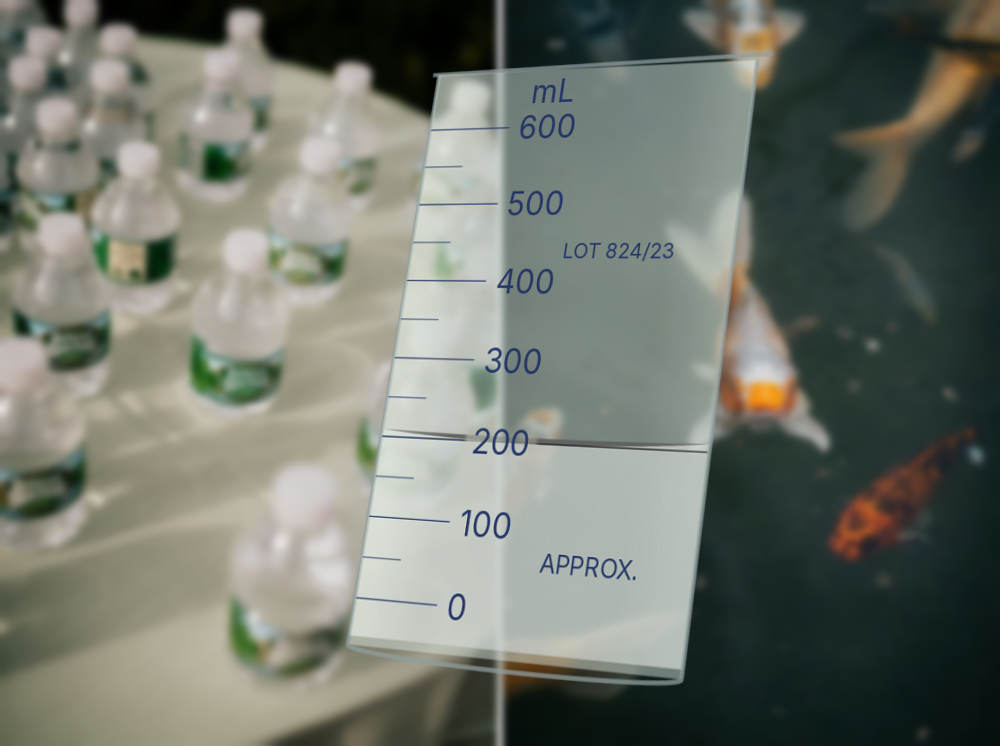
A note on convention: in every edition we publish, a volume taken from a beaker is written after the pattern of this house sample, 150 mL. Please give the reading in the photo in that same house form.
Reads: 200 mL
